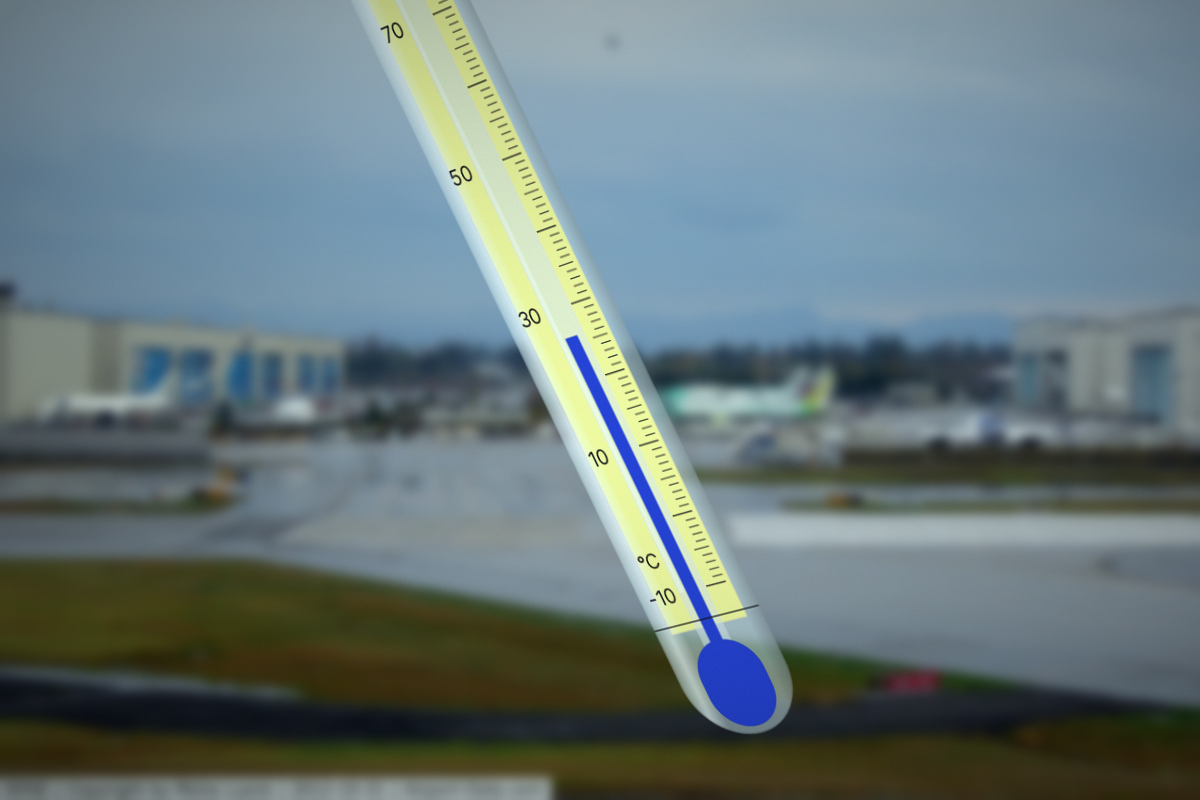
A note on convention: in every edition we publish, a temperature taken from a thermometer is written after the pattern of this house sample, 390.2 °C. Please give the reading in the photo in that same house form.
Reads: 26 °C
